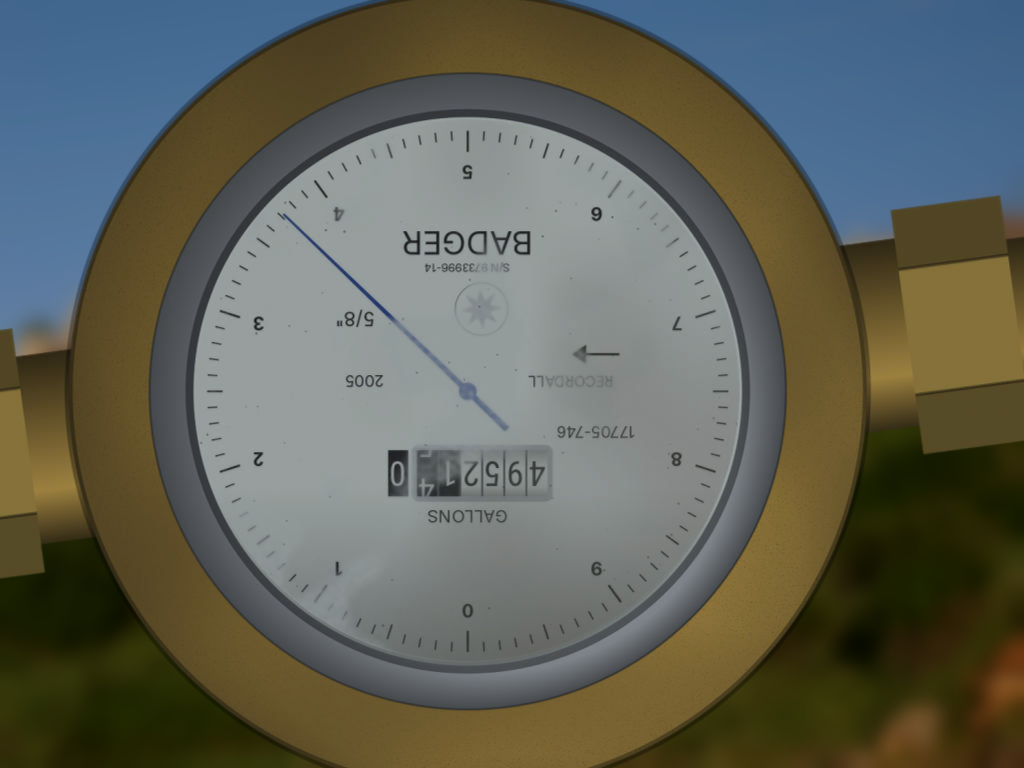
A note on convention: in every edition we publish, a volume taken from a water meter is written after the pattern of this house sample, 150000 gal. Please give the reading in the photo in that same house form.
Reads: 4952143.7 gal
